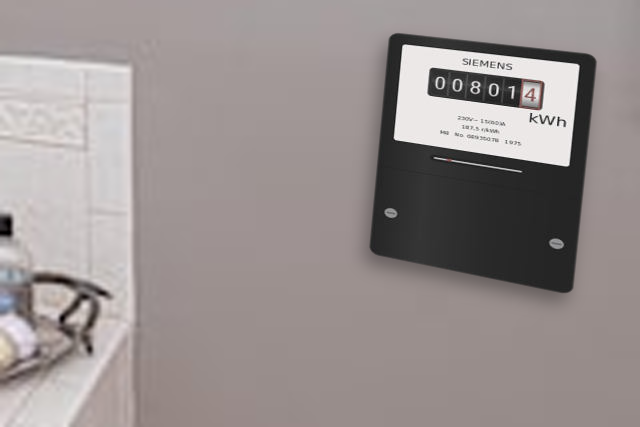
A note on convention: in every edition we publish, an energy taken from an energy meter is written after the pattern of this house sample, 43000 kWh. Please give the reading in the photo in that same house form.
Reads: 801.4 kWh
